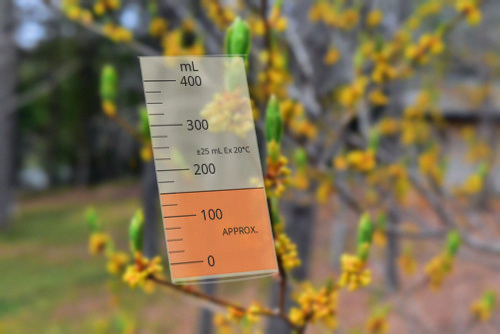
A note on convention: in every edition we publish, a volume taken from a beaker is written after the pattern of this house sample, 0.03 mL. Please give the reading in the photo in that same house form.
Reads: 150 mL
